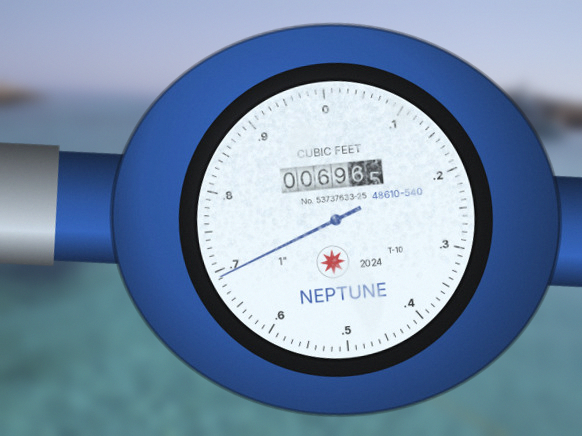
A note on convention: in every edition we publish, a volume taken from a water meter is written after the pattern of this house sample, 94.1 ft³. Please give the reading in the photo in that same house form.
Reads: 6964.69 ft³
